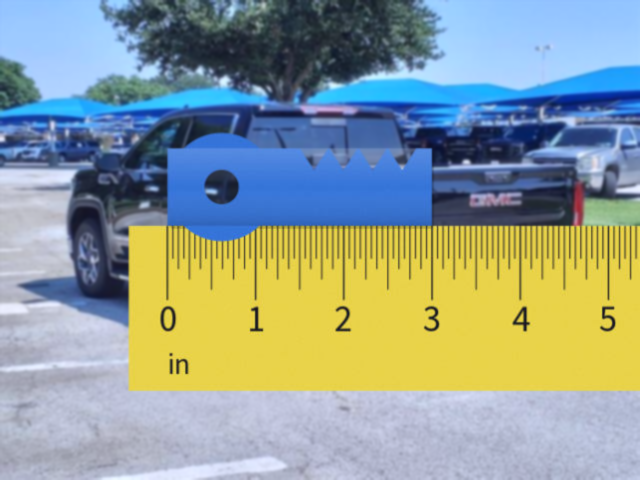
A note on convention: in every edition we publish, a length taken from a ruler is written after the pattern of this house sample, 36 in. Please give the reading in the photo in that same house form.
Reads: 3 in
